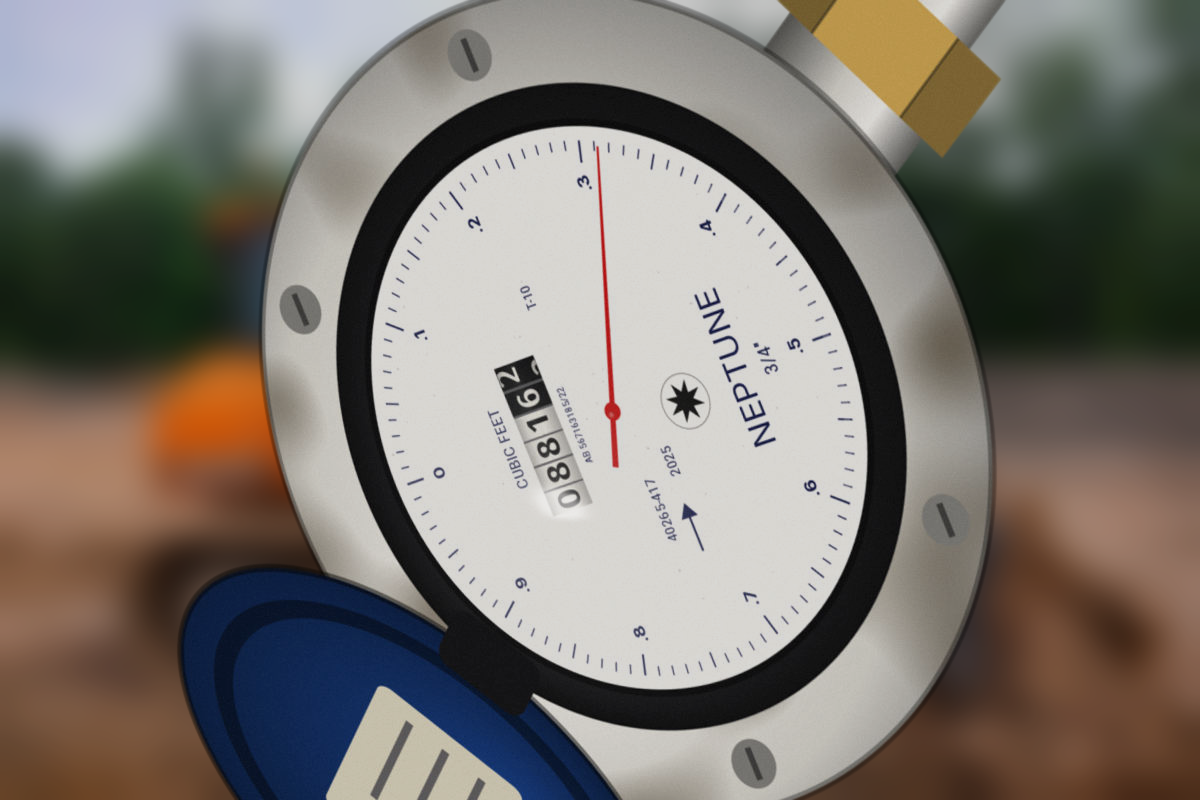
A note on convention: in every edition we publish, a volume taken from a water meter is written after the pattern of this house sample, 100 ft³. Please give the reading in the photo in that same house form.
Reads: 88162.31 ft³
